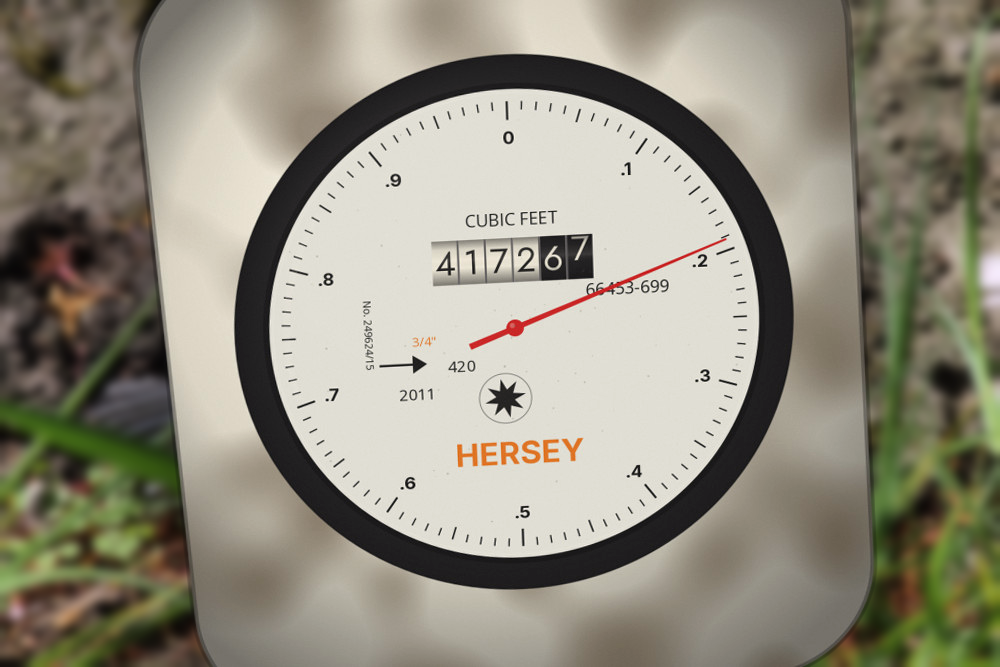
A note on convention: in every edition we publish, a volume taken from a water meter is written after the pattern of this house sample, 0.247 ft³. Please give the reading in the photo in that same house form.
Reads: 417267.19 ft³
